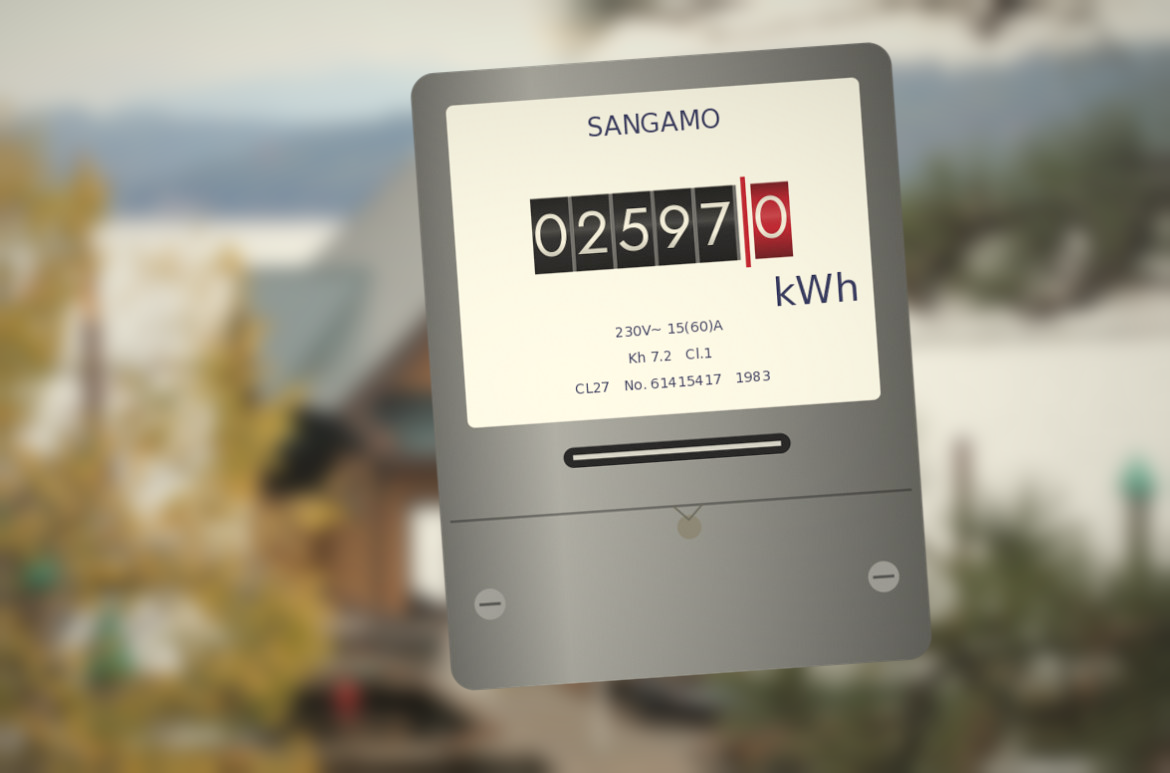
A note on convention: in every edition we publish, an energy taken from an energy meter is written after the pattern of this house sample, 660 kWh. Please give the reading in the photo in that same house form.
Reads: 2597.0 kWh
